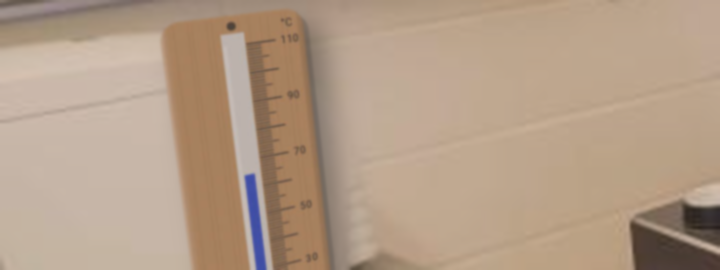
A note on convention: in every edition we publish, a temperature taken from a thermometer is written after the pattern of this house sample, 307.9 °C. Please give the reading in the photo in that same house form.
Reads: 65 °C
